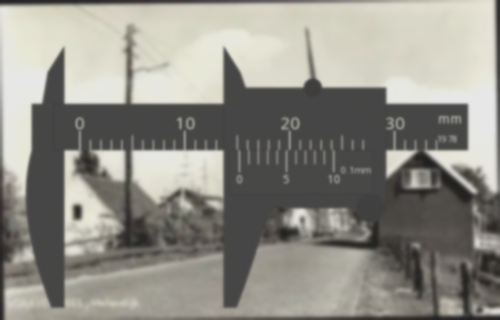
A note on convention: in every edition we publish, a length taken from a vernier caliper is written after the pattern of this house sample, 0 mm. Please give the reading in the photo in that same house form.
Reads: 15.2 mm
